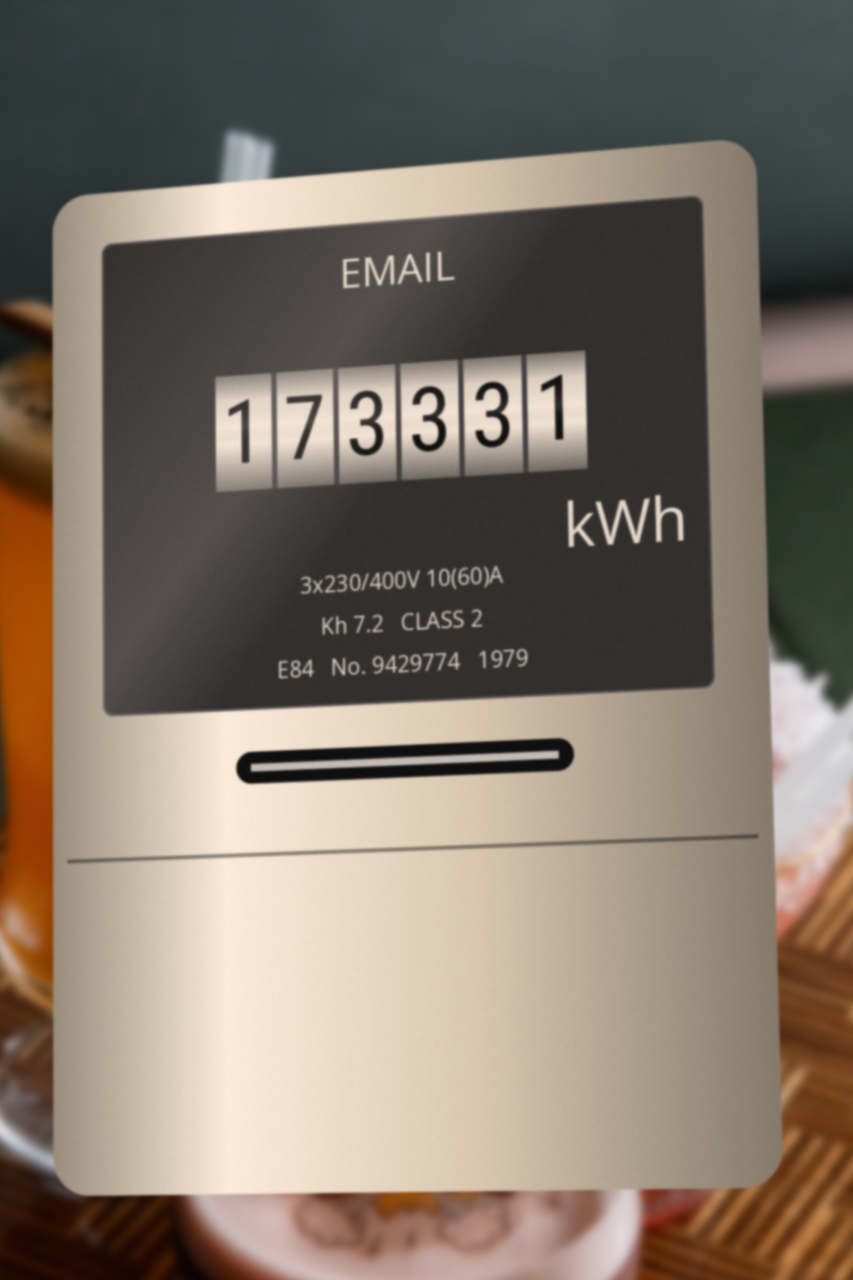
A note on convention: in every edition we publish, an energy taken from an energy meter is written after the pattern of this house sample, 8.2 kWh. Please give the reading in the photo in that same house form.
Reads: 173331 kWh
